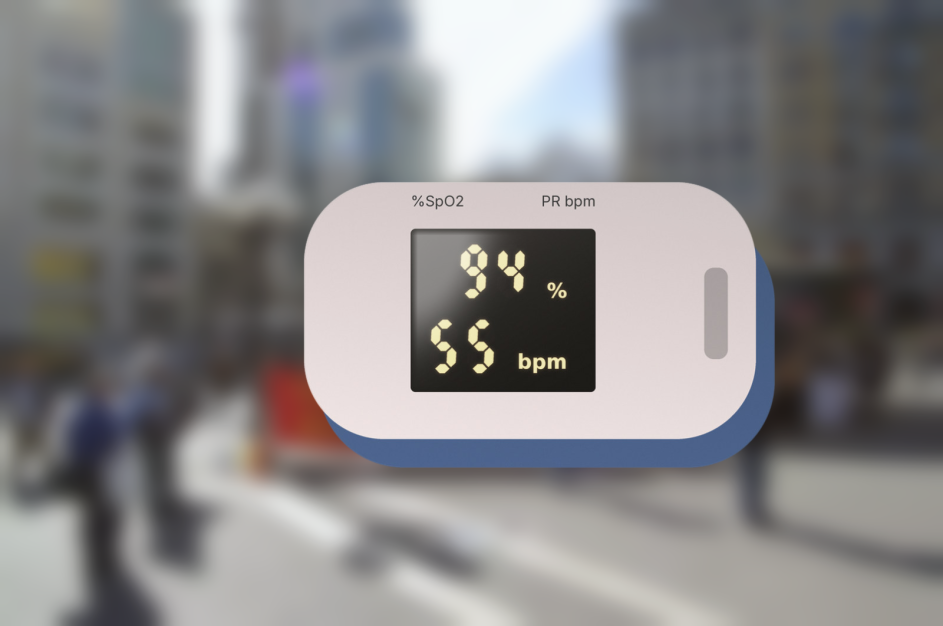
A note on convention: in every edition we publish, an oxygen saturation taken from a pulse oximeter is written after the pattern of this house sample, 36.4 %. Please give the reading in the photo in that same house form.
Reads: 94 %
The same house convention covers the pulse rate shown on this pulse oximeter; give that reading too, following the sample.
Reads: 55 bpm
